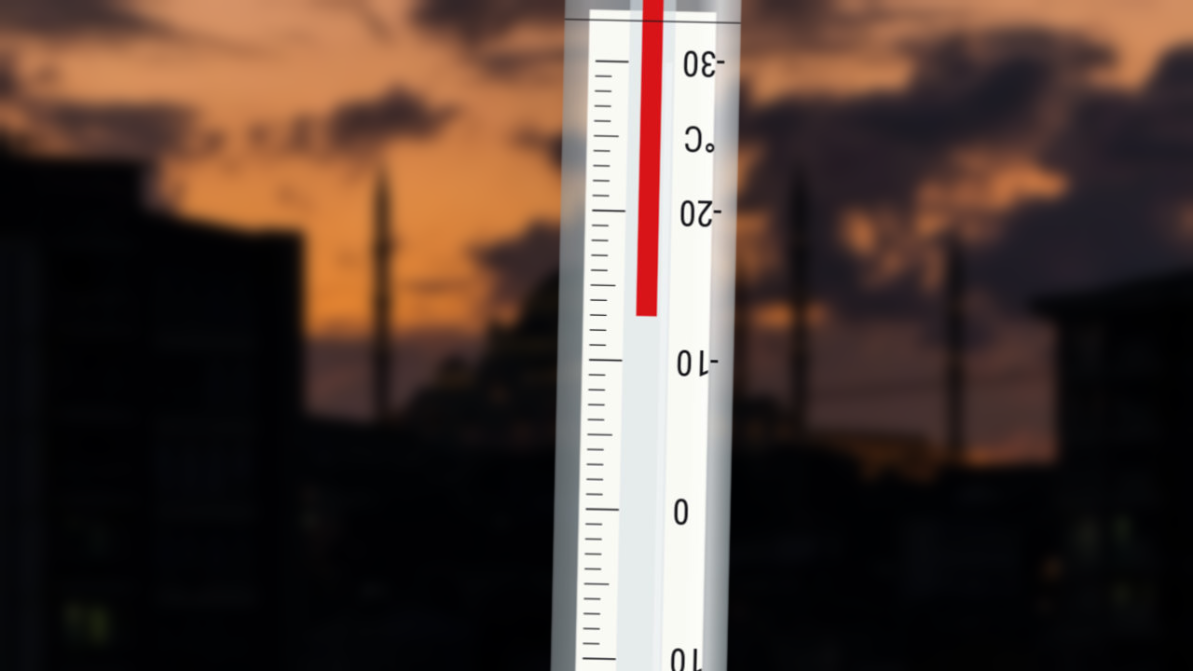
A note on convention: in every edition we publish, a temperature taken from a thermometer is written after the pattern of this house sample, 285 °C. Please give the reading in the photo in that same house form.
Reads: -13 °C
